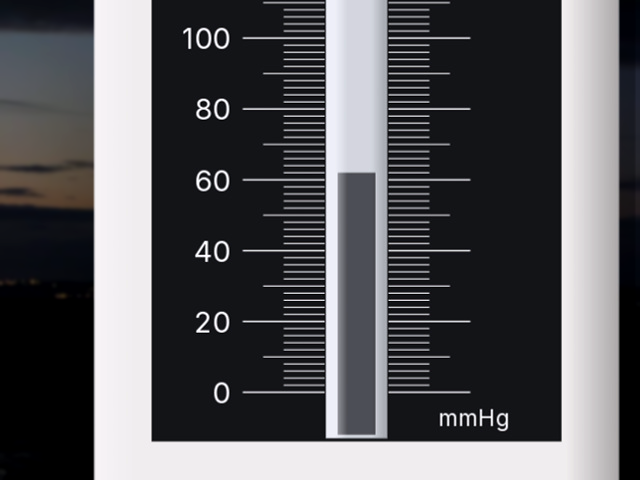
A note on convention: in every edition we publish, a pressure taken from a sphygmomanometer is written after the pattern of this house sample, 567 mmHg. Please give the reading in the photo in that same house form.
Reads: 62 mmHg
